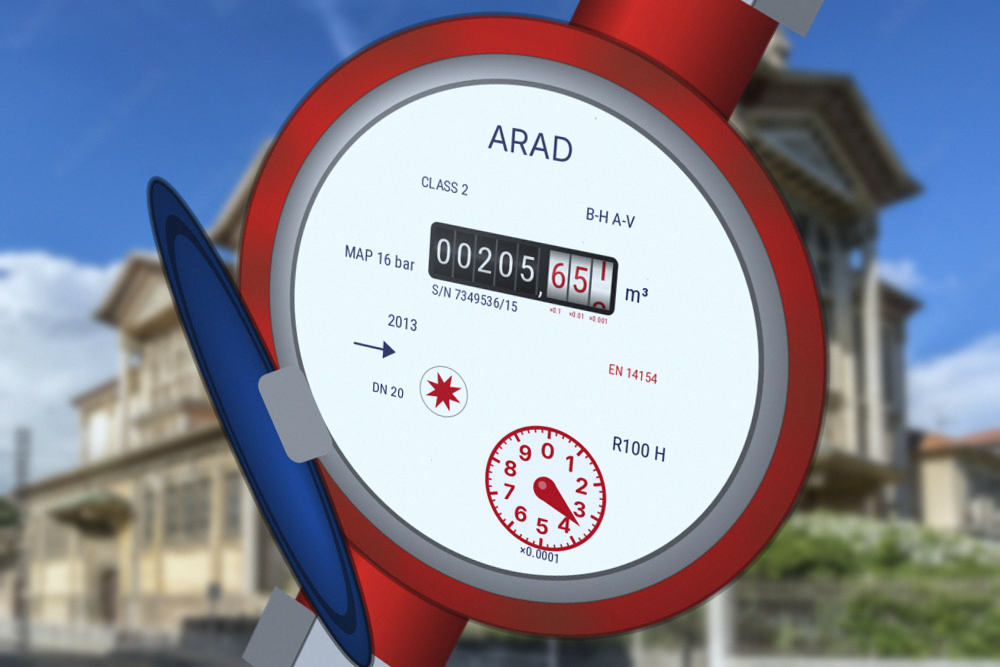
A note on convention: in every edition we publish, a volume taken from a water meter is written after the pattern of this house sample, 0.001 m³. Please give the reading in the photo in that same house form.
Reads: 205.6513 m³
